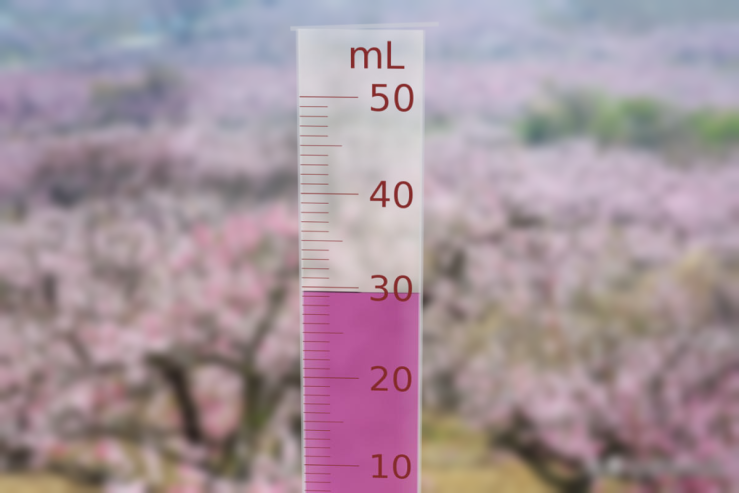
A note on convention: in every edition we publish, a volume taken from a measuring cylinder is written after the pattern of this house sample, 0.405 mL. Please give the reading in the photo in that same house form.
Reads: 29.5 mL
